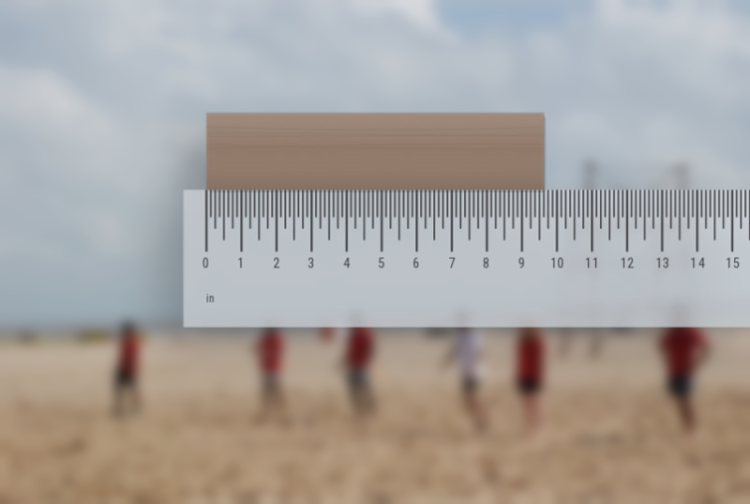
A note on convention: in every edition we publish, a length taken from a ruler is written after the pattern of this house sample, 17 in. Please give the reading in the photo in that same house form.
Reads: 9.625 in
